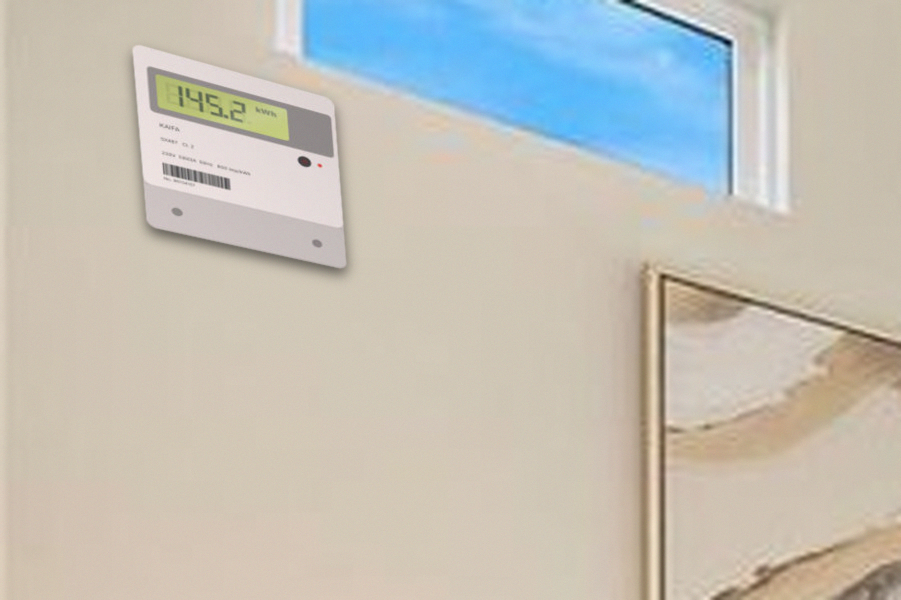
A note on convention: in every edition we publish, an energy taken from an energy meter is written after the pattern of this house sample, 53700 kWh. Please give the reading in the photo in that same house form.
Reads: 145.2 kWh
